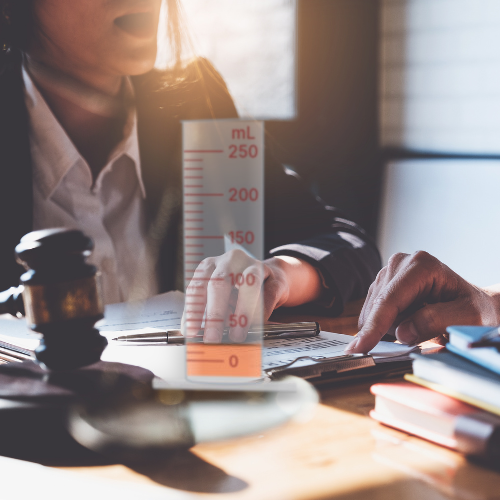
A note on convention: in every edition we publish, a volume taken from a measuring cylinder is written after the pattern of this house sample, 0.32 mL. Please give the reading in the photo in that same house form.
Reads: 20 mL
